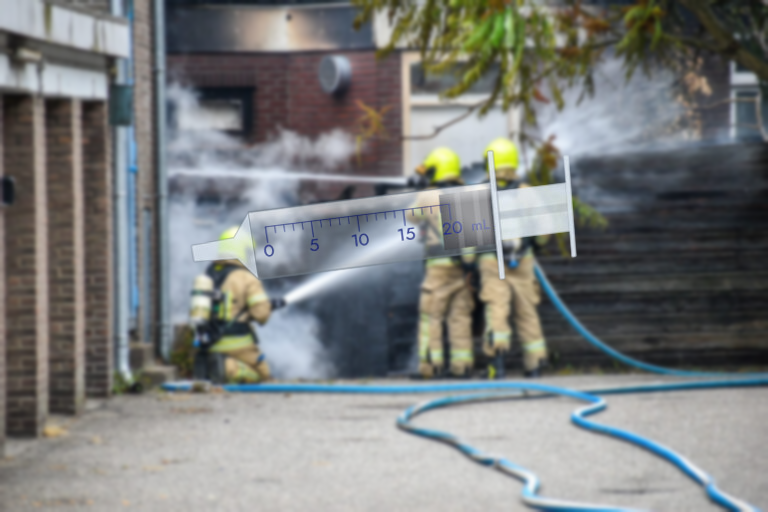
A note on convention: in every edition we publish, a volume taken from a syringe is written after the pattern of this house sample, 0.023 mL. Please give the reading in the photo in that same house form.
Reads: 19 mL
